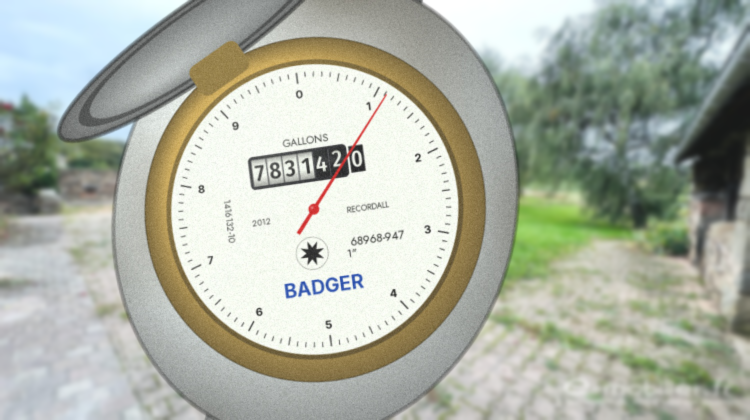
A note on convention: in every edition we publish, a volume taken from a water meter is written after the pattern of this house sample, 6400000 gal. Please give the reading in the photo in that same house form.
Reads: 7831421.1 gal
